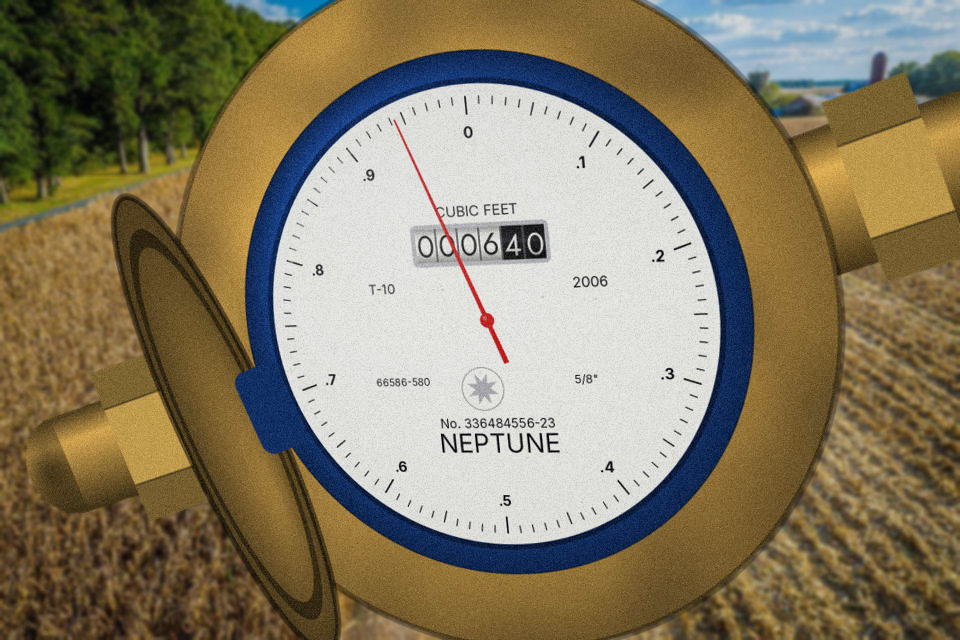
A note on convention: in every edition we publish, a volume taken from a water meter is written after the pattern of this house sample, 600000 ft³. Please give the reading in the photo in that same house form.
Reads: 639.94 ft³
